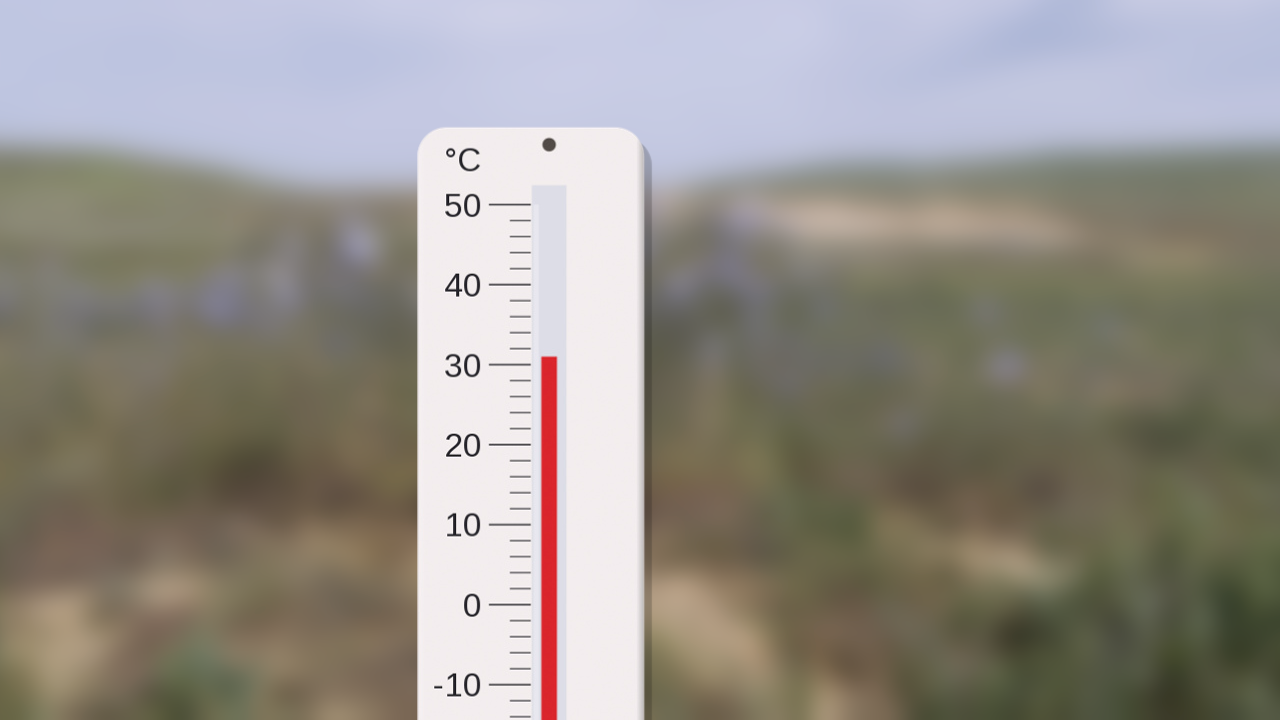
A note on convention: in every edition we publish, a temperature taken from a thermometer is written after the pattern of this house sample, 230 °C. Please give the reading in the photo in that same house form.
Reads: 31 °C
